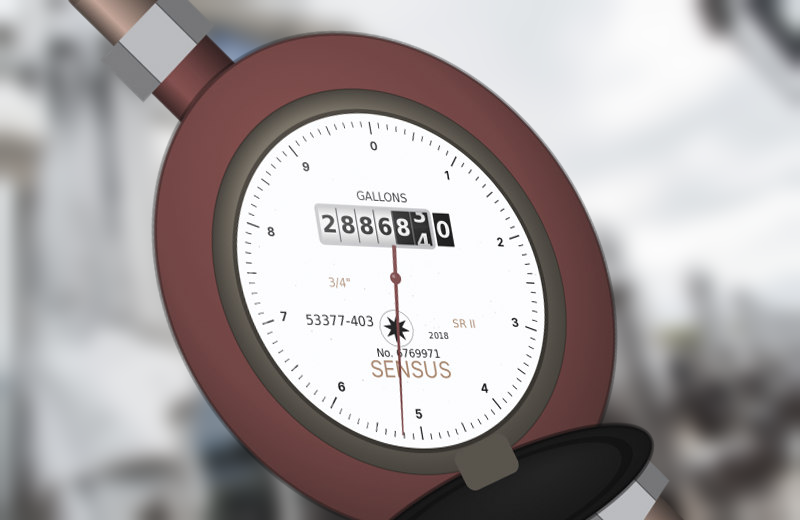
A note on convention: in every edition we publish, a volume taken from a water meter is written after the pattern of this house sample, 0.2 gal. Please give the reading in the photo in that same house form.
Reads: 2886835.2 gal
